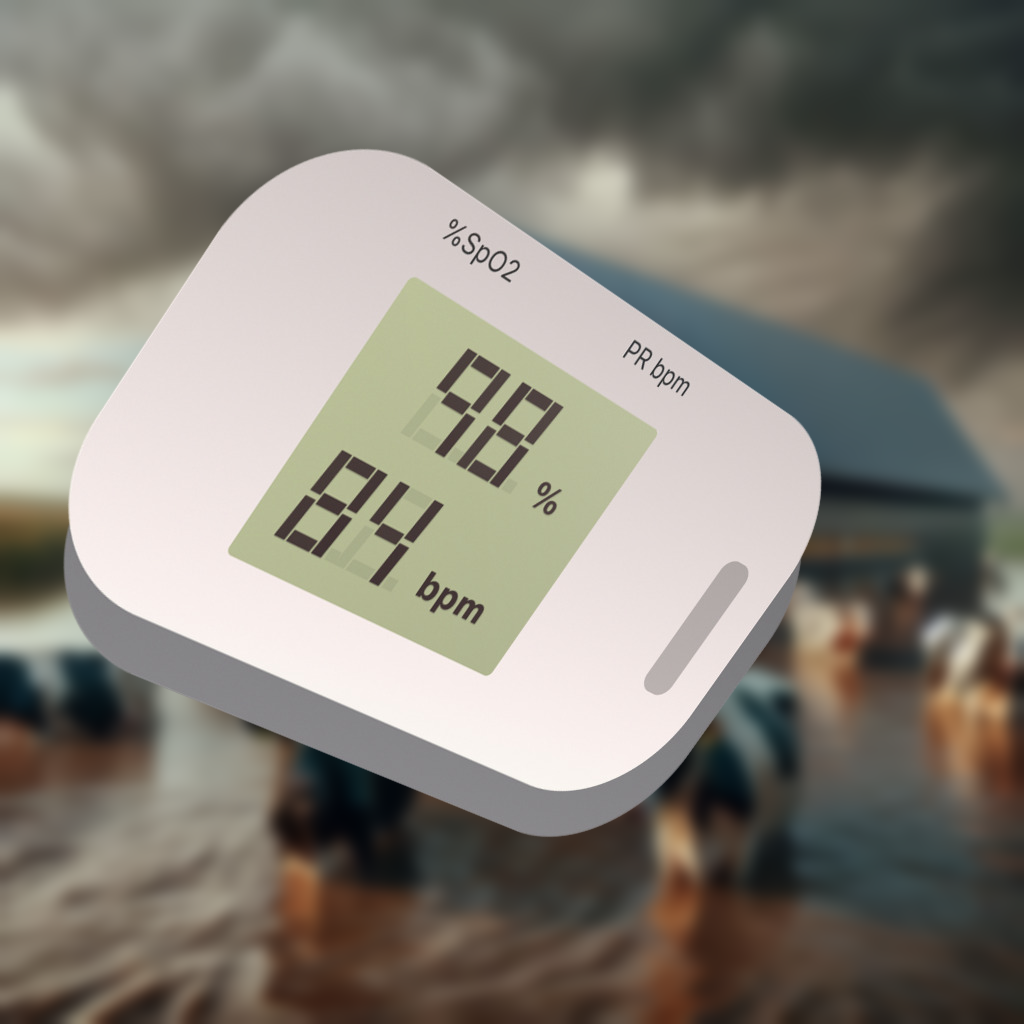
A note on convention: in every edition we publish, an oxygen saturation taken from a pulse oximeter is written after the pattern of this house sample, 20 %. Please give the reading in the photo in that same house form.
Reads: 98 %
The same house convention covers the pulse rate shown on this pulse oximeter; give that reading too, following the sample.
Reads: 84 bpm
